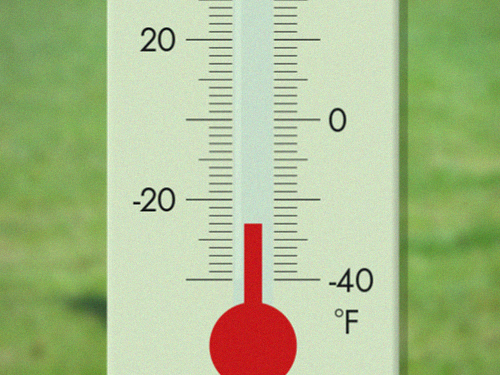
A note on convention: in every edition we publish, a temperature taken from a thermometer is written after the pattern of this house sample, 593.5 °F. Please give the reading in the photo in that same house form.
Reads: -26 °F
